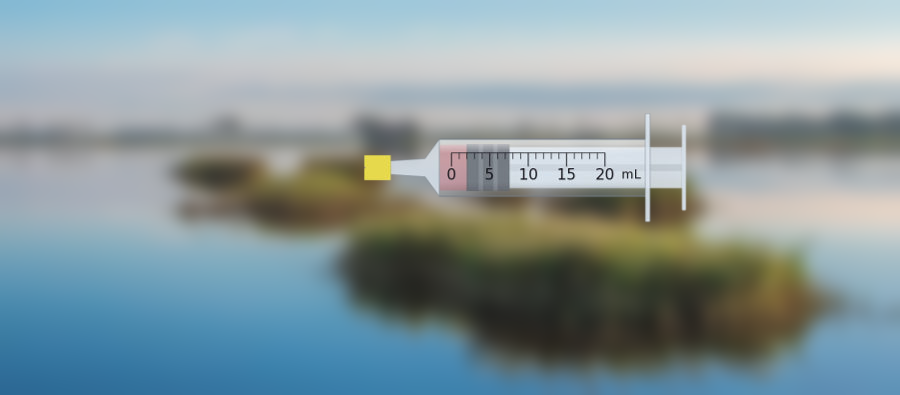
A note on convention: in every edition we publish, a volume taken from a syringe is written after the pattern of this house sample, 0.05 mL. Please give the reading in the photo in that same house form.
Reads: 2 mL
